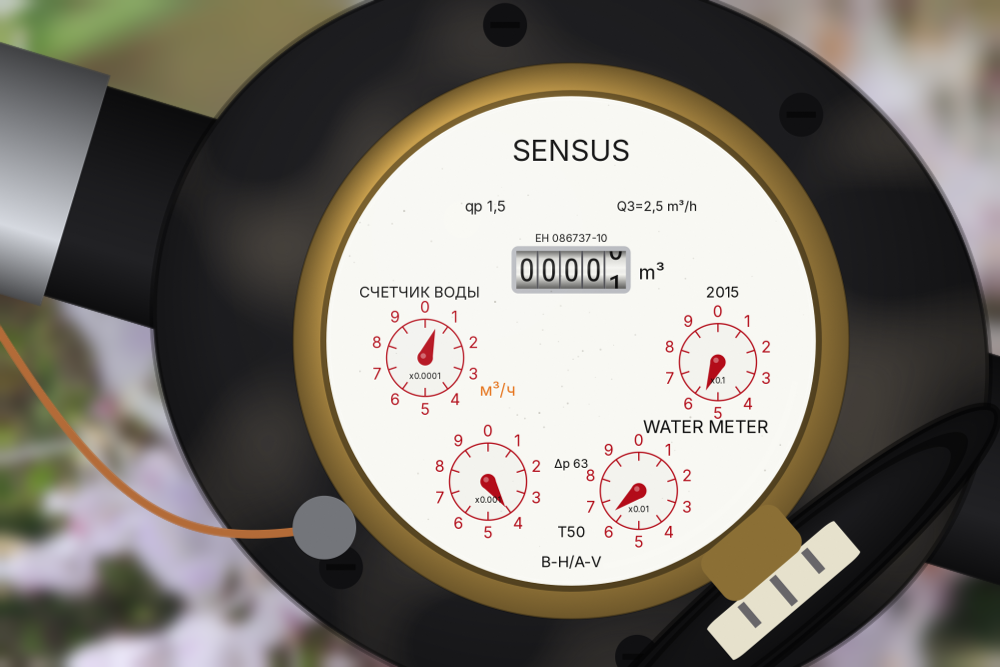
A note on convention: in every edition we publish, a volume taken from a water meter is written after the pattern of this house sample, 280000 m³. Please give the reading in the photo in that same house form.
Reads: 0.5640 m³
